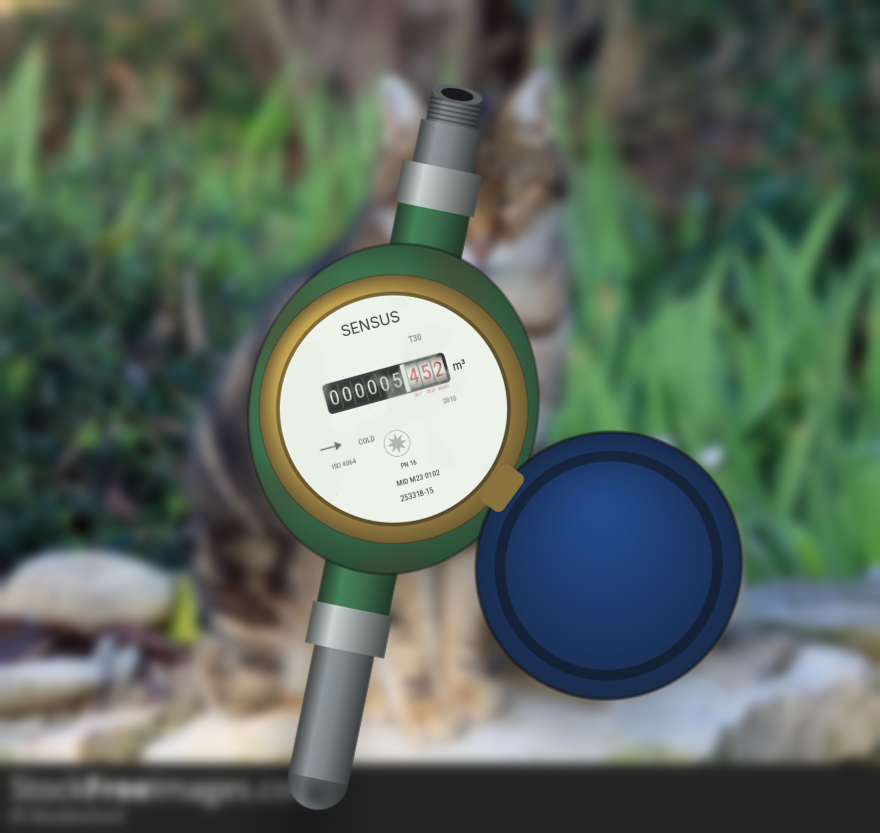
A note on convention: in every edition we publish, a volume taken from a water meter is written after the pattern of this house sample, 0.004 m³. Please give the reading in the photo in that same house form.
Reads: 5.452 m³
